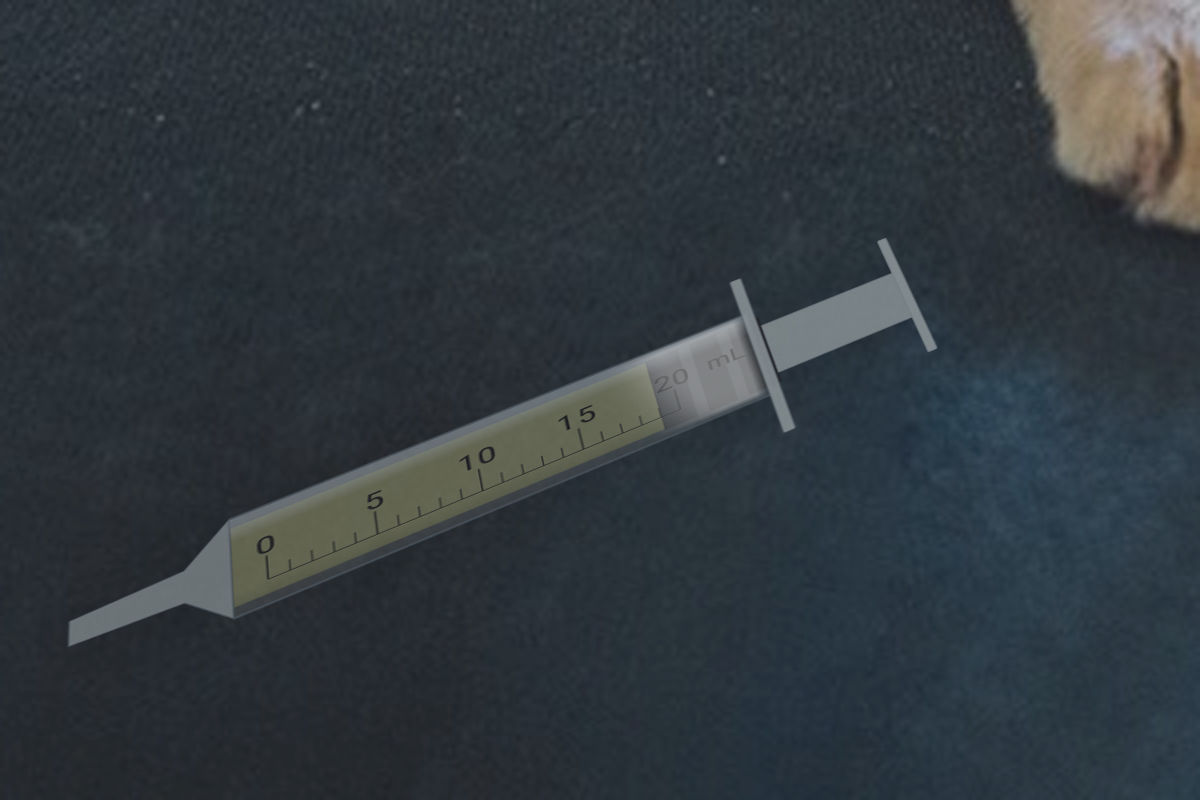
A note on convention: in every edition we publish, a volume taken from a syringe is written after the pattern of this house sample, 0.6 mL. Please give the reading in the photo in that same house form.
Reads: 19 mL
